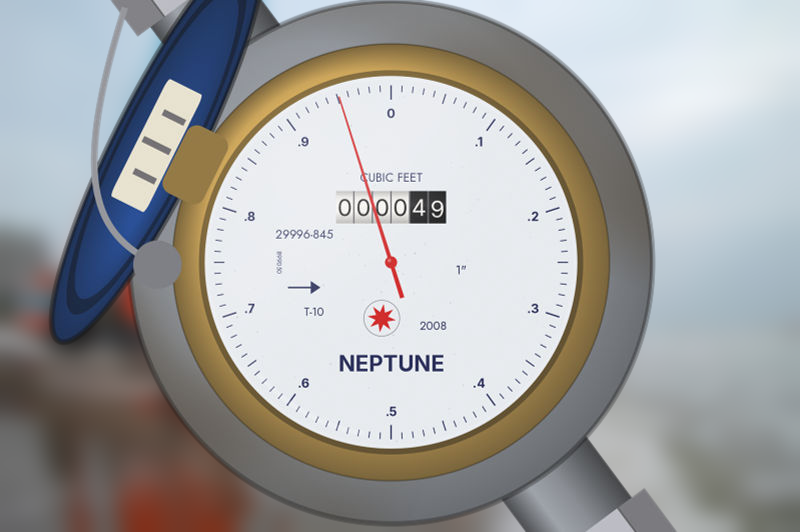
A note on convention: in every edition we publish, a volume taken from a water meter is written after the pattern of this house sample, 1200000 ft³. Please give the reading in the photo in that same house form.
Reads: 48.95 ft³
